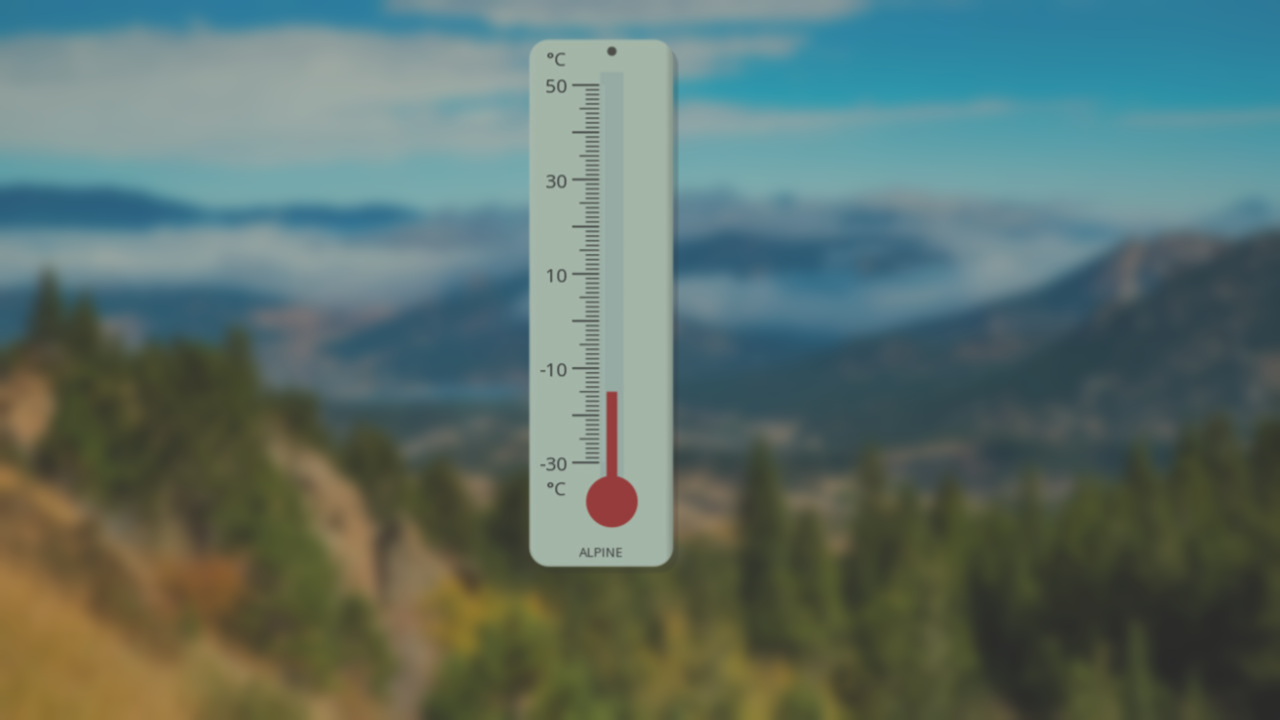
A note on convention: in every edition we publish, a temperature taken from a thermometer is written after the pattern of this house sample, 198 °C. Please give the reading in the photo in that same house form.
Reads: -15 °C
